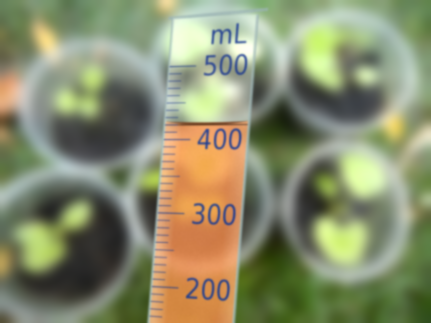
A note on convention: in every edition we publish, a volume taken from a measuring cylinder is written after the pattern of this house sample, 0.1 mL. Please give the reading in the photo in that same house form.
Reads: 420 mL
